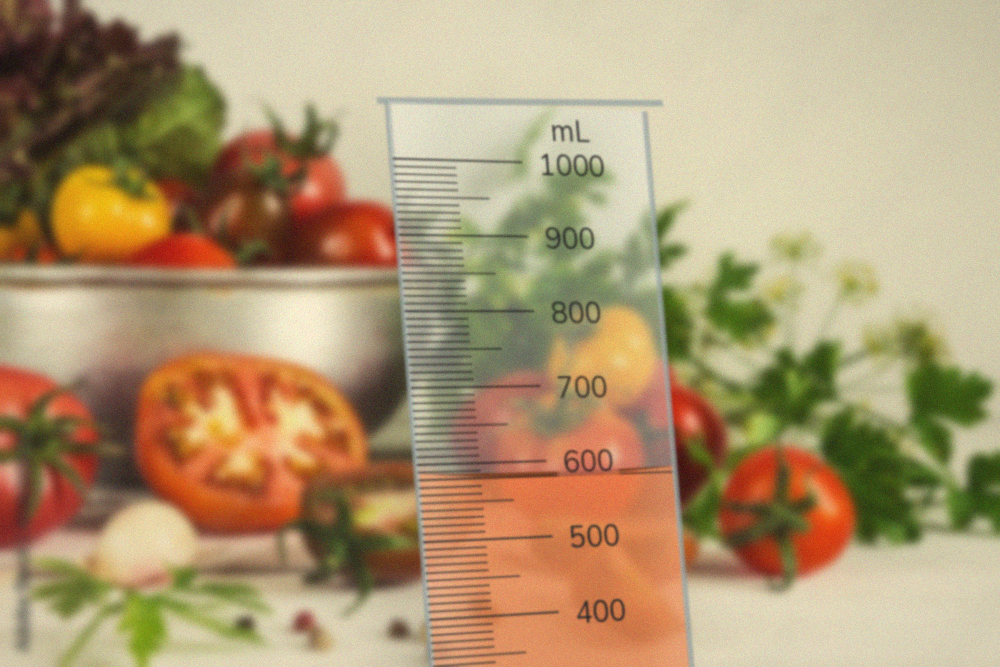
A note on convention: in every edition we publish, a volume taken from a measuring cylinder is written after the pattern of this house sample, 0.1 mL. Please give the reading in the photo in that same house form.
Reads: 580 mL
